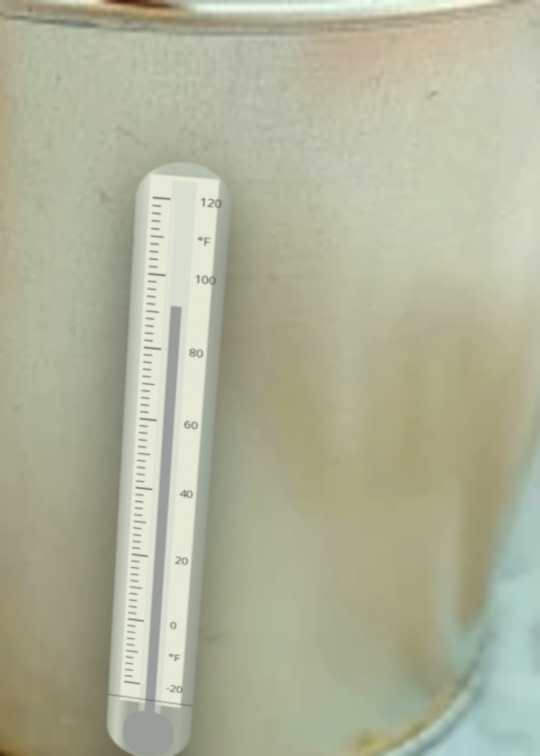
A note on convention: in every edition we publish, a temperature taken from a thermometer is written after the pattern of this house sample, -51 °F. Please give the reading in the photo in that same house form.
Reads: 92 °F
